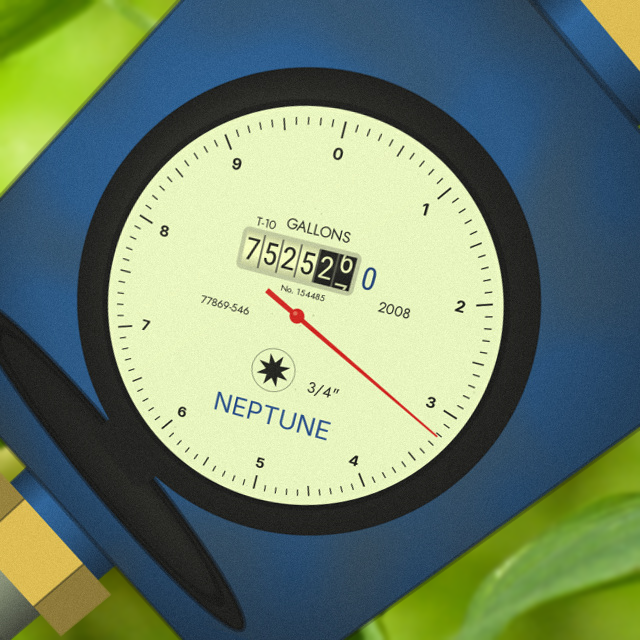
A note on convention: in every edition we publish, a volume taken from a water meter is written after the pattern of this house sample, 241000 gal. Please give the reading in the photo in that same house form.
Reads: 7525263.2 gal
